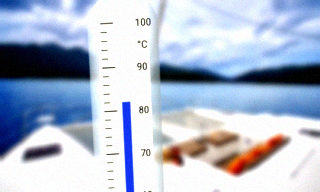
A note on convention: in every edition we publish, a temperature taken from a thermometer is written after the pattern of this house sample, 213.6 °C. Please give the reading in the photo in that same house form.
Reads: 82 °C
